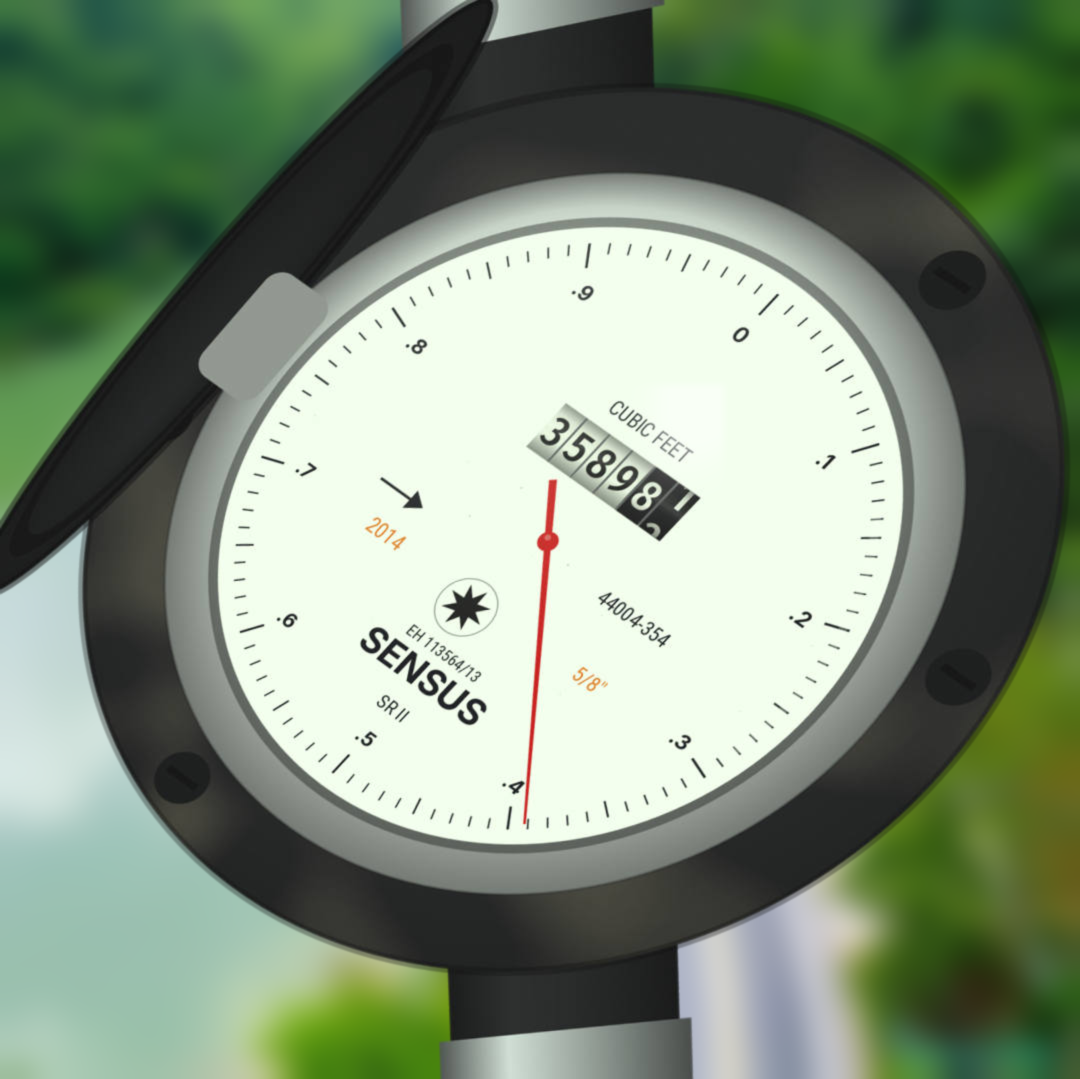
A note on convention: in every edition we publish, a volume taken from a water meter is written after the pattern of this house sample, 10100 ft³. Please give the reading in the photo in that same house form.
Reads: 358981.39 ft³
